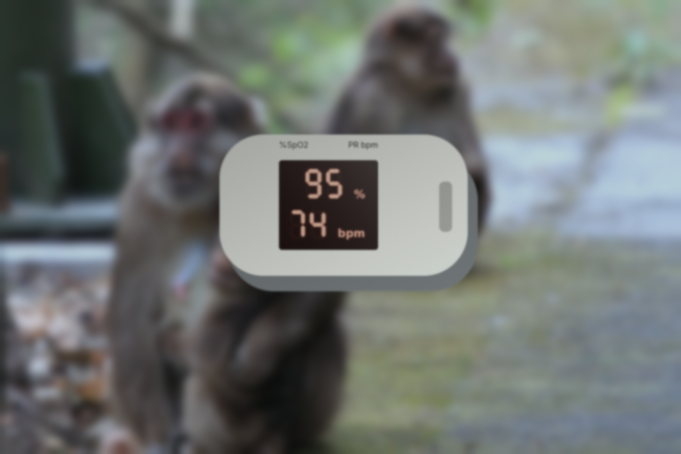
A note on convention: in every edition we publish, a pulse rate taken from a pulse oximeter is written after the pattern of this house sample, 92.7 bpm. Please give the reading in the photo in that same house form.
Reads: 74 bpm
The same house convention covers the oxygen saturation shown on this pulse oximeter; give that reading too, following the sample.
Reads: 95 %
